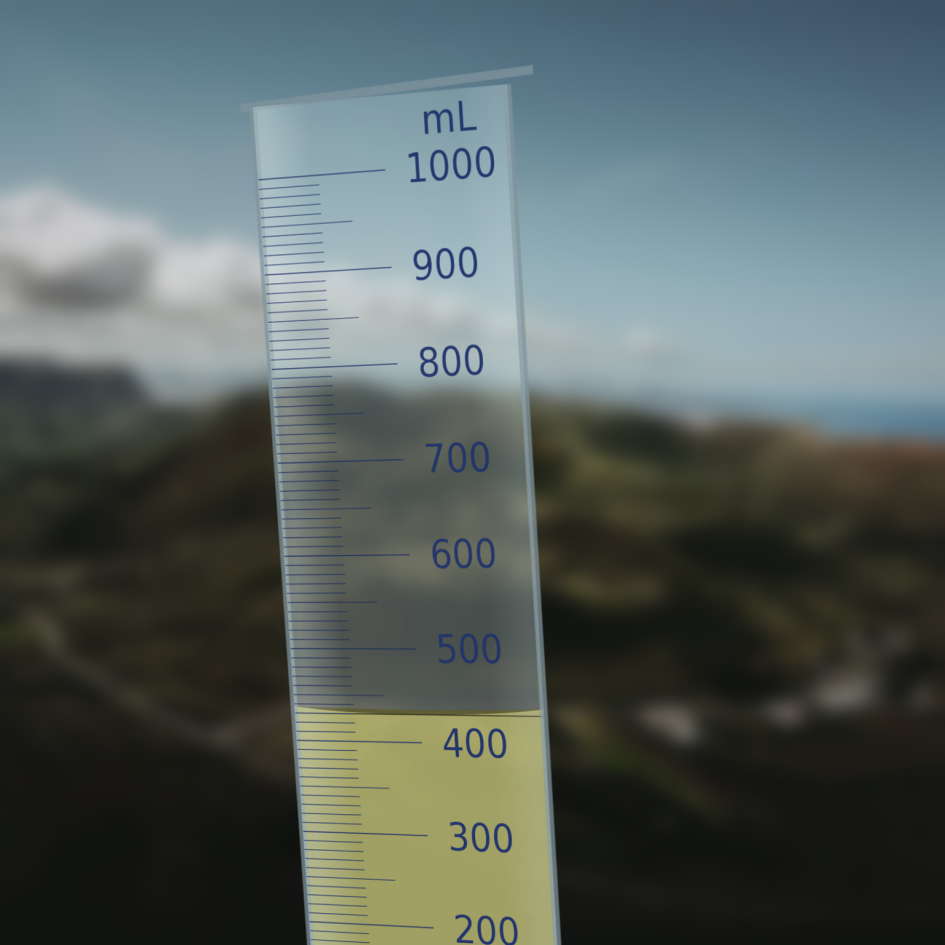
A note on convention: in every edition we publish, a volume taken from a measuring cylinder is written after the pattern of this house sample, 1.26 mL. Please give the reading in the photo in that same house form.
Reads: 430 mL
